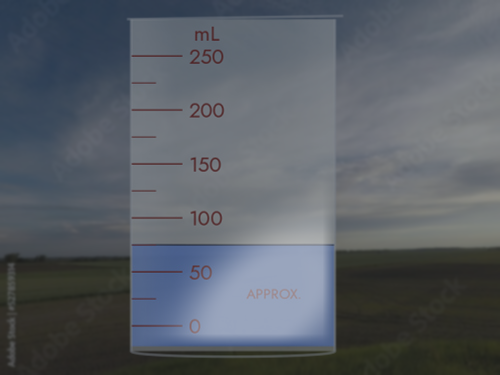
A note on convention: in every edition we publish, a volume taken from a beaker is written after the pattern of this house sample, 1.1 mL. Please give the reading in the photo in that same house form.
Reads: 75 mL
